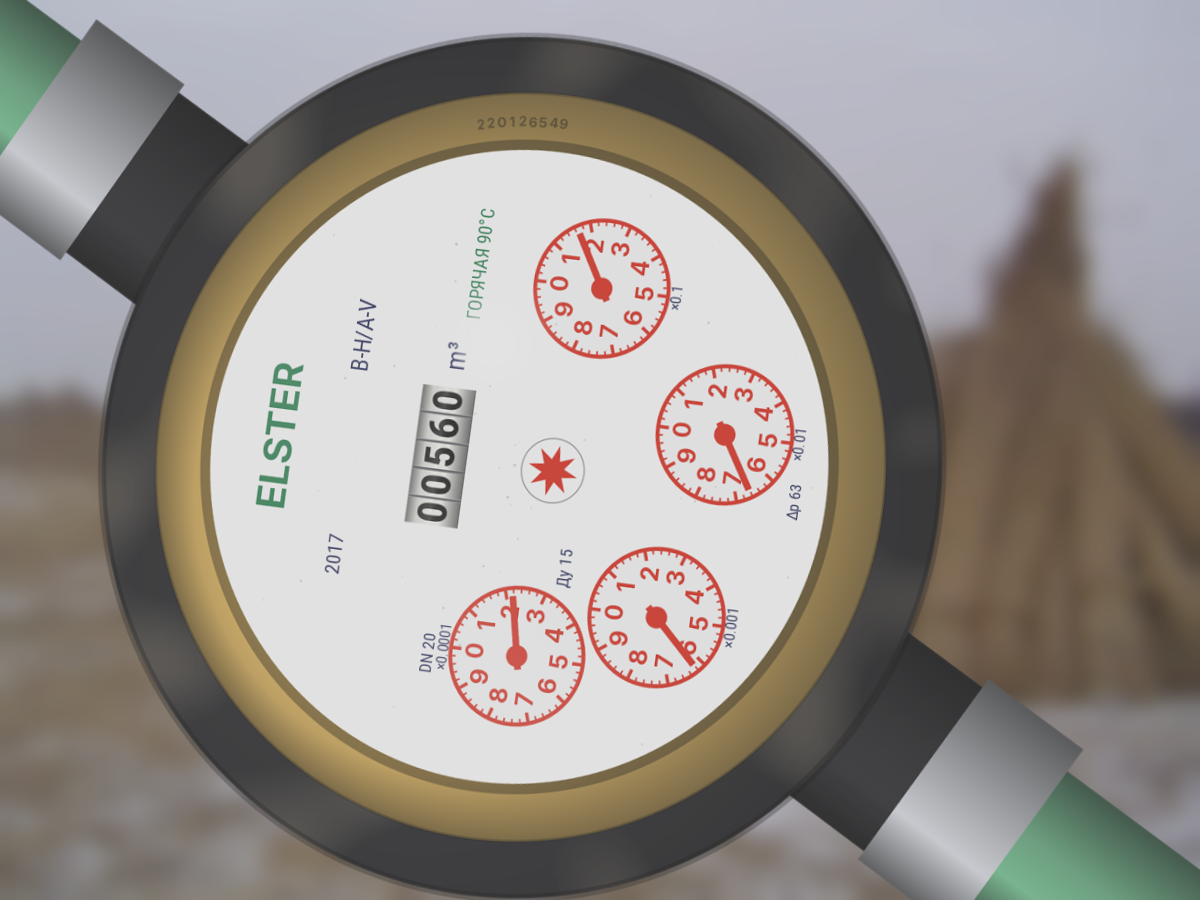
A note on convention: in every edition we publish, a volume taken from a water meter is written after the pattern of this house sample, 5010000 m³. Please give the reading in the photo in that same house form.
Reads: 560.1662 m³
